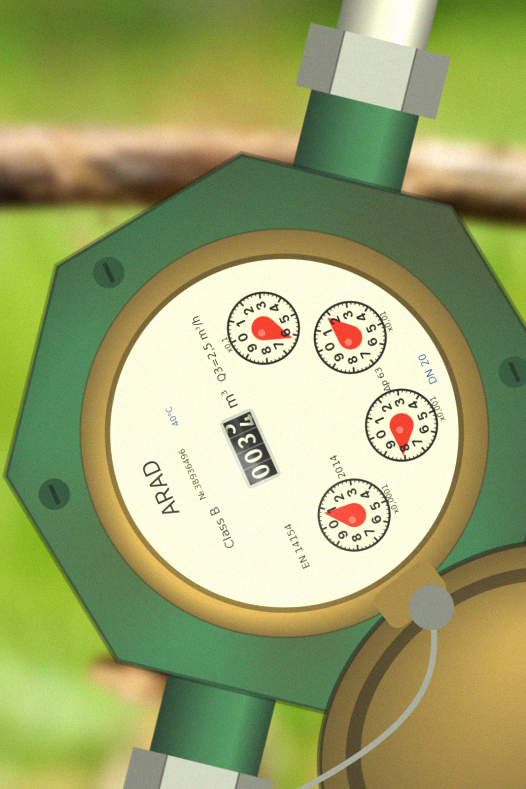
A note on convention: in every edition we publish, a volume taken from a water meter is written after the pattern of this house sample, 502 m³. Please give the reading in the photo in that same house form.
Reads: 33.6180 m³
